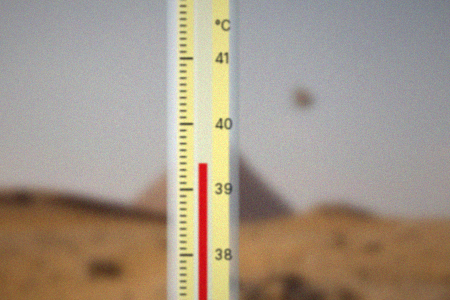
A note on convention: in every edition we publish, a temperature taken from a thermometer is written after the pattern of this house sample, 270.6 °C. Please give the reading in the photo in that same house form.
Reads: 39.4 °C
